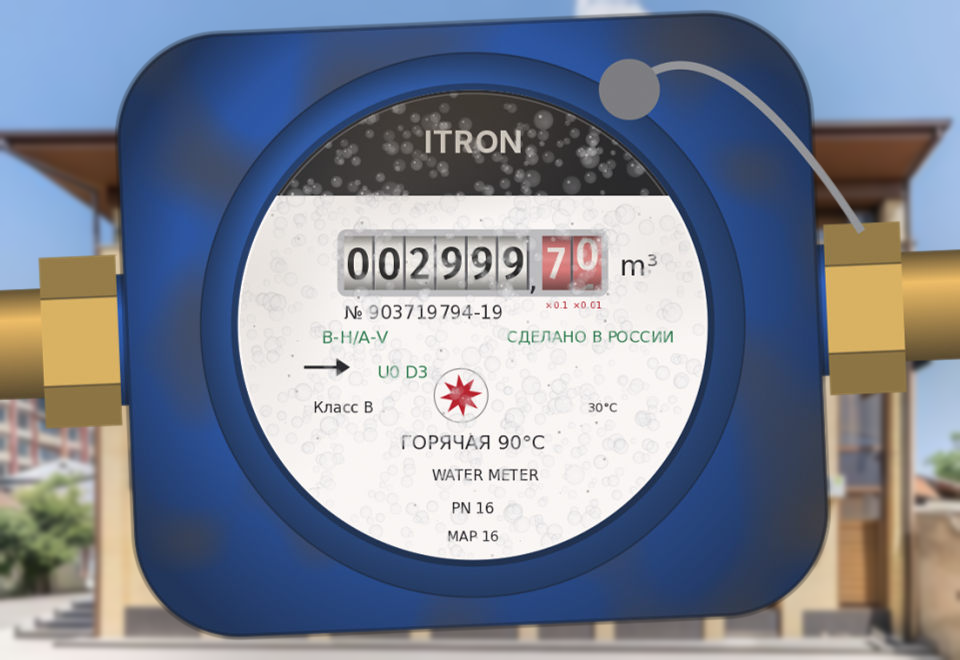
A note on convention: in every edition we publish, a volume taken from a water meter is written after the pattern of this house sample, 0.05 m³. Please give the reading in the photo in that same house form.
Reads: 2999.70 m³
